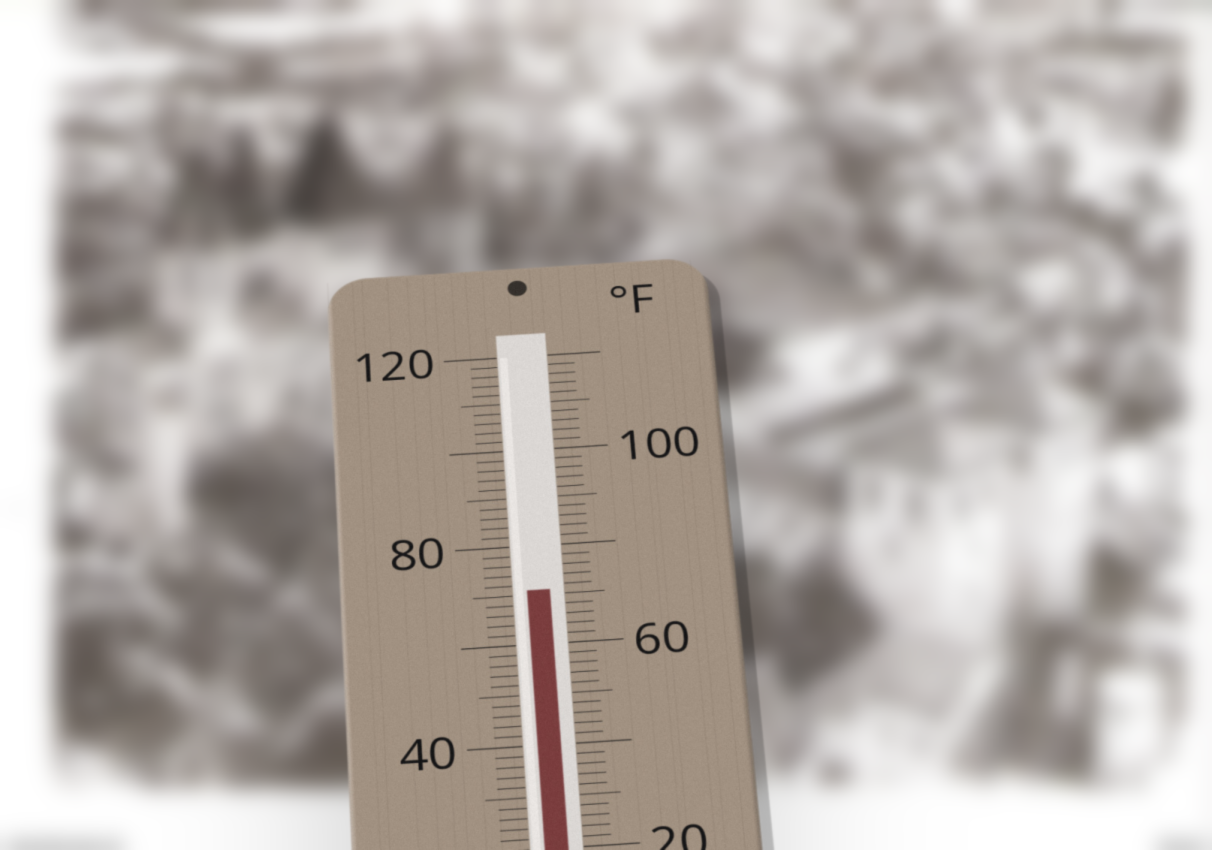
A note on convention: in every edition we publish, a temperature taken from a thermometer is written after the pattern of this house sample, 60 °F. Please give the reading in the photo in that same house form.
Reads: 71 °F
